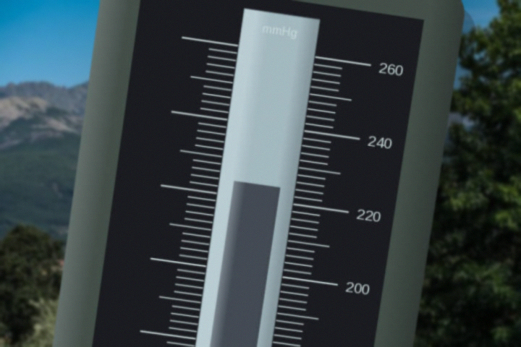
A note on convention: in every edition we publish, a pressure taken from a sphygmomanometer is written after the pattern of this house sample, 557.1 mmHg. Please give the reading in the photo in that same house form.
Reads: 224 mmHg
